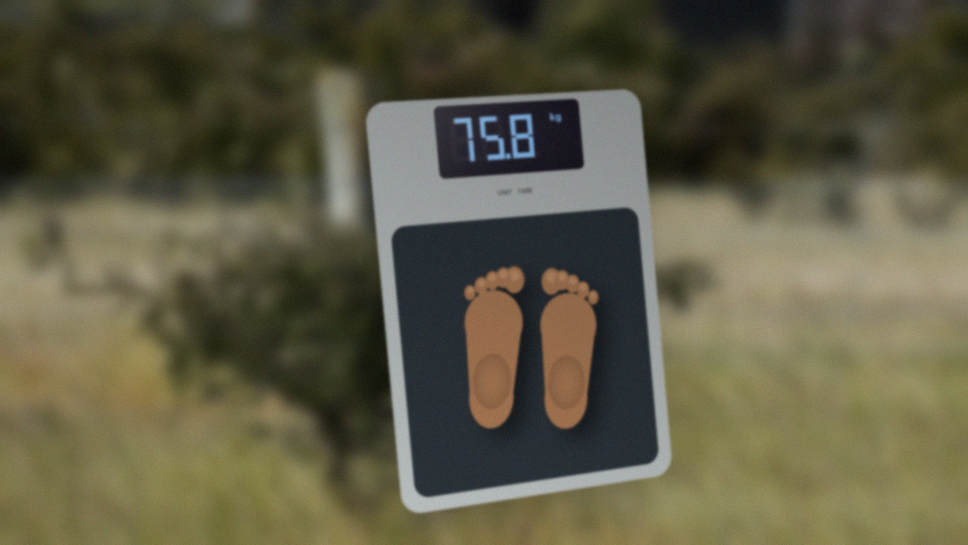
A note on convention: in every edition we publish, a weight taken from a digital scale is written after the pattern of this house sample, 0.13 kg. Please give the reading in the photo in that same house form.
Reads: 75.8 kg
